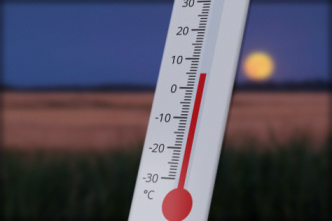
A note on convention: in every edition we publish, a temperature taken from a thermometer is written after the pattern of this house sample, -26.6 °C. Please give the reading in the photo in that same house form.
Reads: 5 °C
